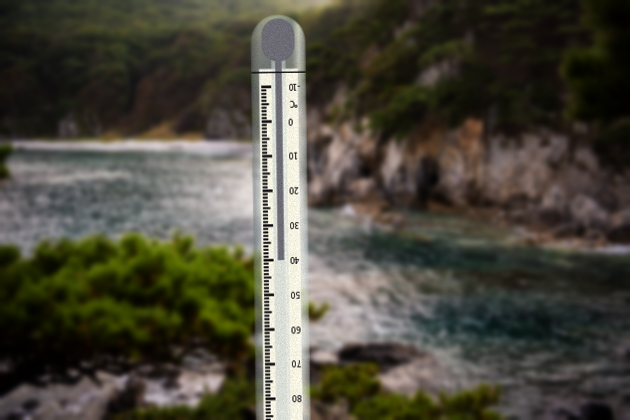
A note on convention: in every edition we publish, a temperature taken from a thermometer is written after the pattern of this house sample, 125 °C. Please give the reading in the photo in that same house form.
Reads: 40 °C
